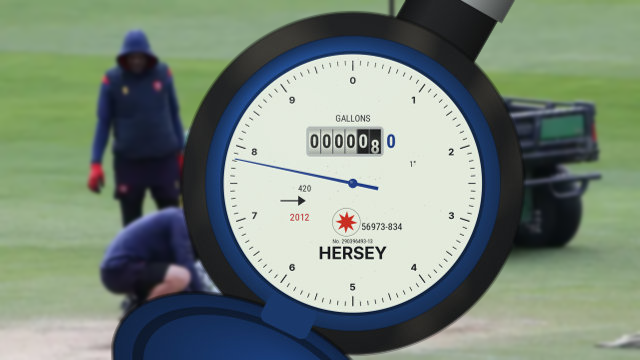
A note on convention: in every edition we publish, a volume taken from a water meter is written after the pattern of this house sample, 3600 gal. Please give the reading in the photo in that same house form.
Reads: 77.8 gal
